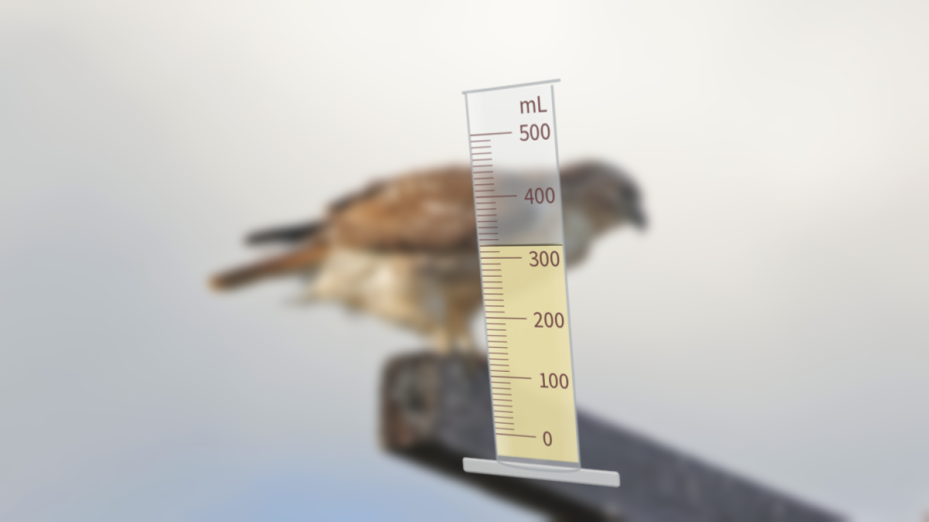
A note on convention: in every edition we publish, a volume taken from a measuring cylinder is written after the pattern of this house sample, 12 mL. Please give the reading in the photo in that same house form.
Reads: 320 mL
